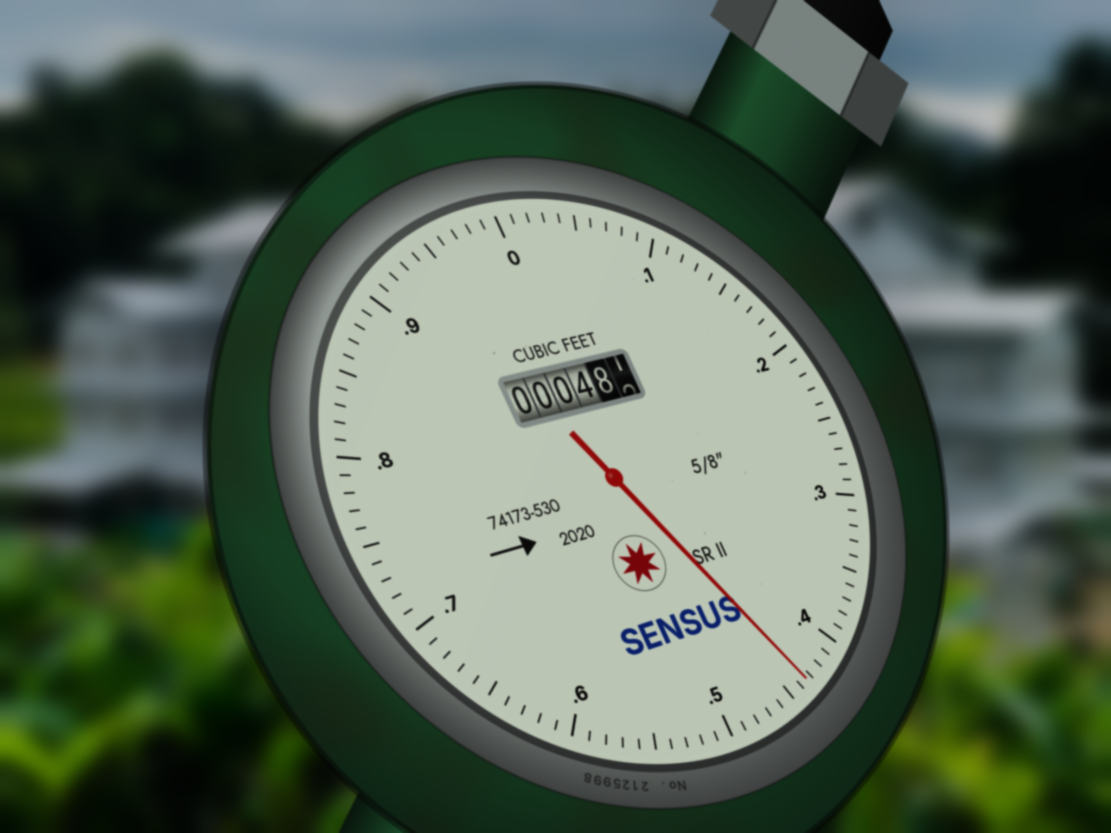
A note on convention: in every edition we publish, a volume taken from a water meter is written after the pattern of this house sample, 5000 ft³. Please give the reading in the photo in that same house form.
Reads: 481.43 ft³
